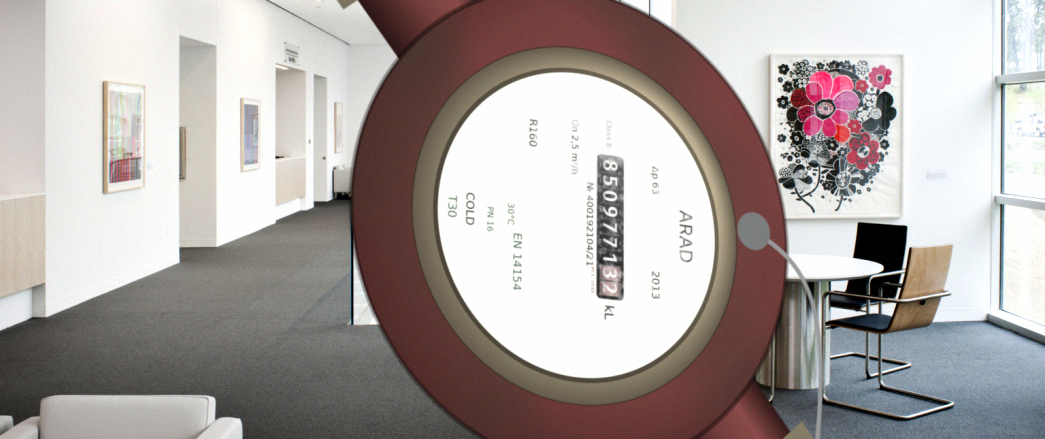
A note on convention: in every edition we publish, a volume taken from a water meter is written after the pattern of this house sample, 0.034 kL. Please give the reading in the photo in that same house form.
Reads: 8509771.32 kL
